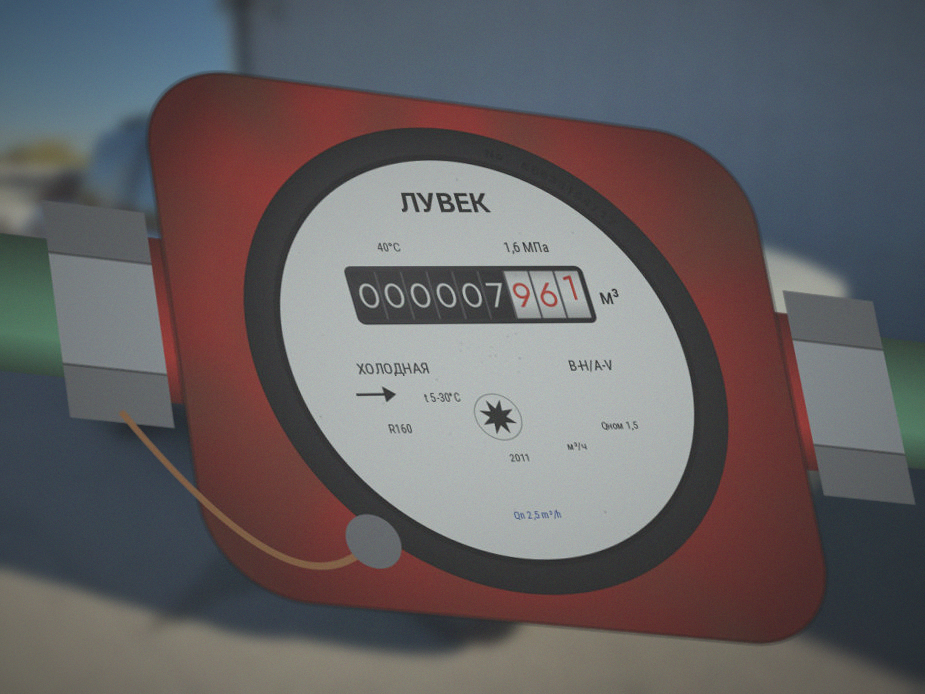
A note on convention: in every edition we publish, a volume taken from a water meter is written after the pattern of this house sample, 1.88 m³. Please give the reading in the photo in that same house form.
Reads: 7.961 m³
